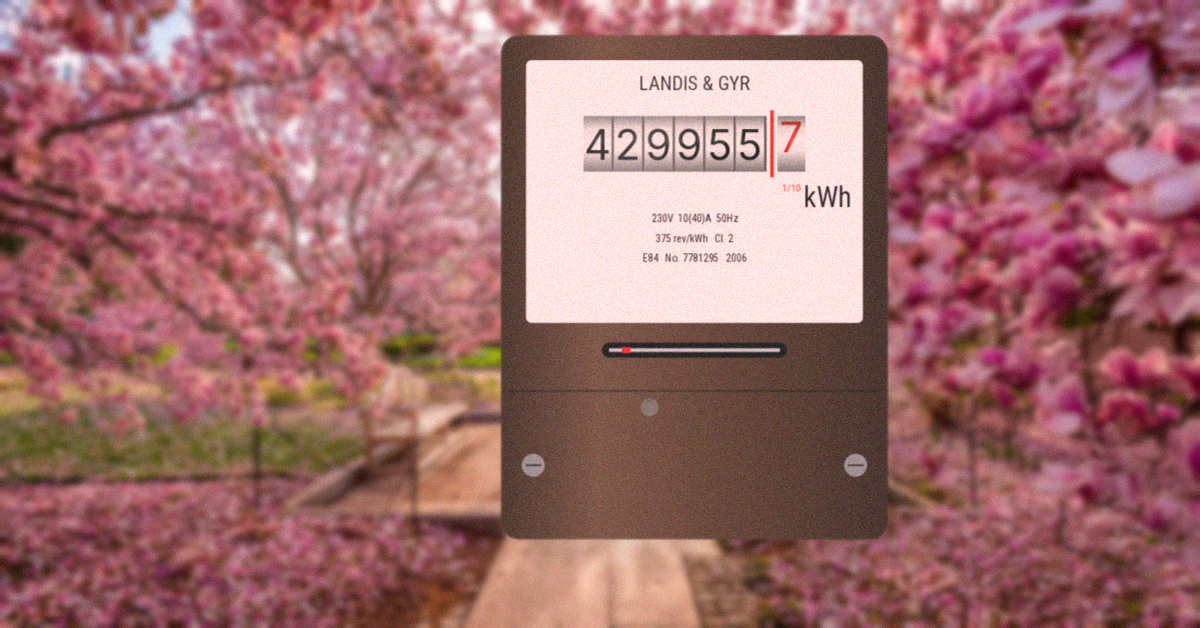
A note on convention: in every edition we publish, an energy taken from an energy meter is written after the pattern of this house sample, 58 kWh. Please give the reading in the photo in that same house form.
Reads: 429955.7 kWh
